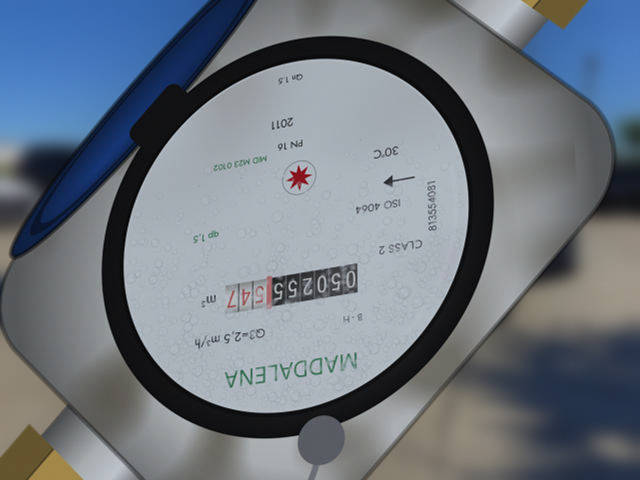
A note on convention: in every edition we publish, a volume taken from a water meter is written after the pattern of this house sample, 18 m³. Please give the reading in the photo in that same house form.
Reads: 50255.547 m³
